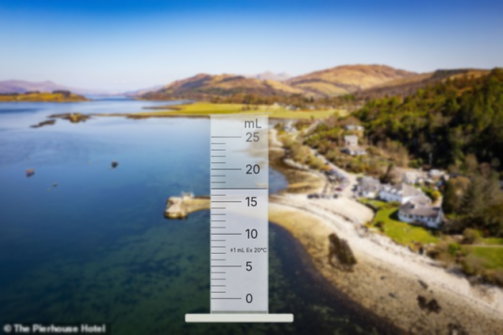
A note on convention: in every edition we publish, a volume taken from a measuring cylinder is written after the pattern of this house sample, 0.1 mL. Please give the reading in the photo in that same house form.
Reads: 17 mL
